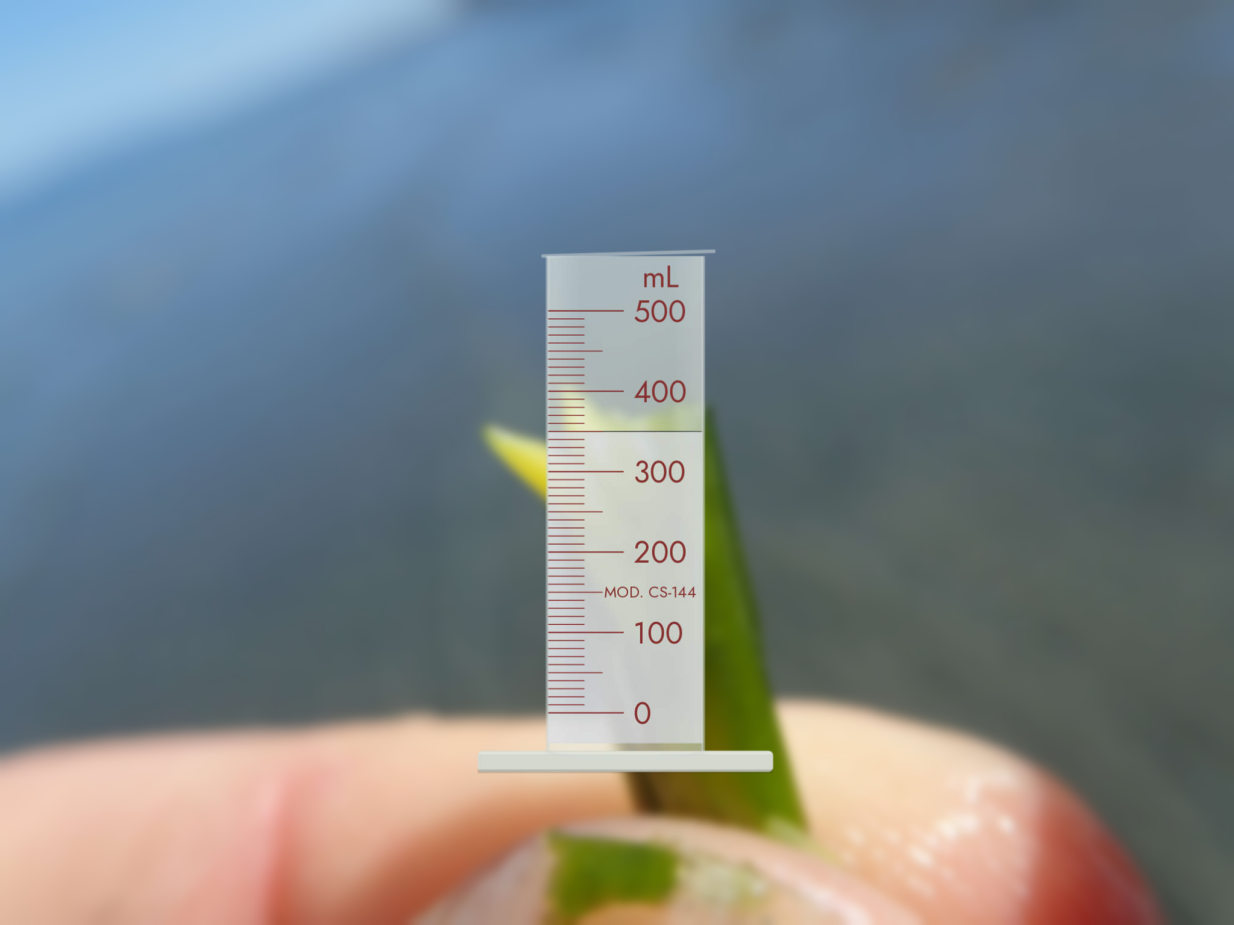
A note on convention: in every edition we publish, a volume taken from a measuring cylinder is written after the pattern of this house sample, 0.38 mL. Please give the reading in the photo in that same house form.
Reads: 350 mL
